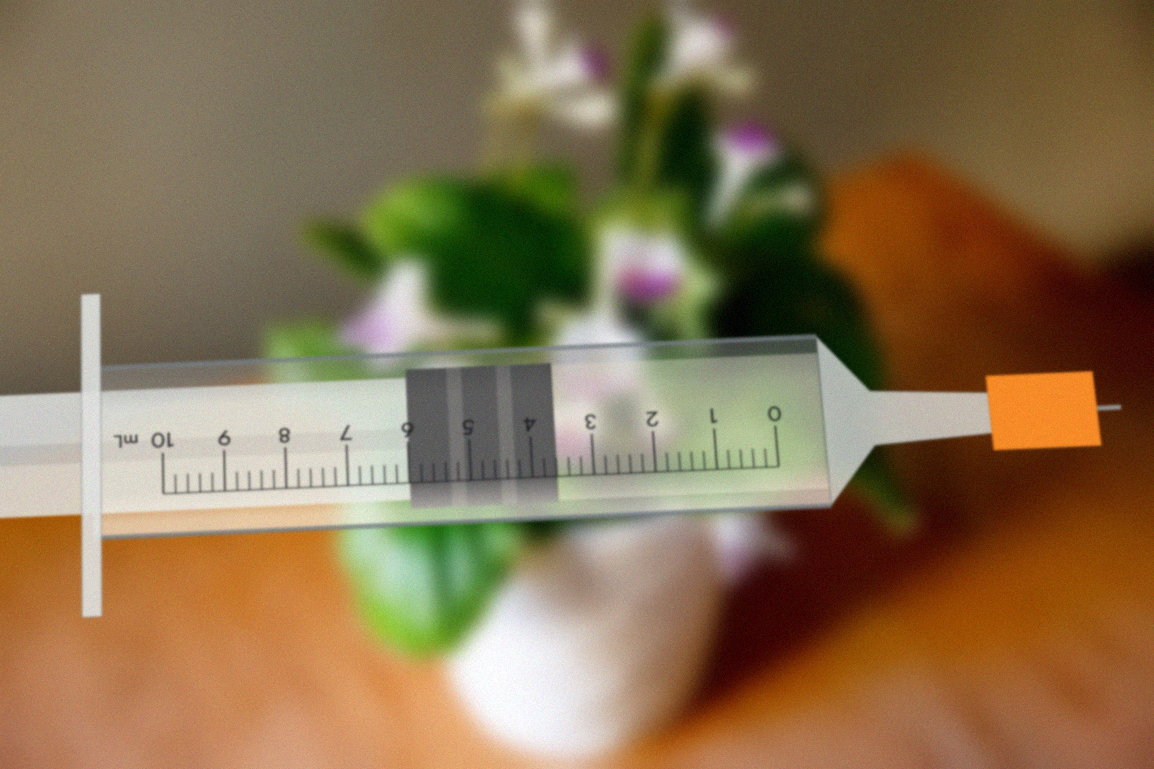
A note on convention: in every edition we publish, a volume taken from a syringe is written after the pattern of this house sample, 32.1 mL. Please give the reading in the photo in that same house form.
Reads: 3.6 mL
